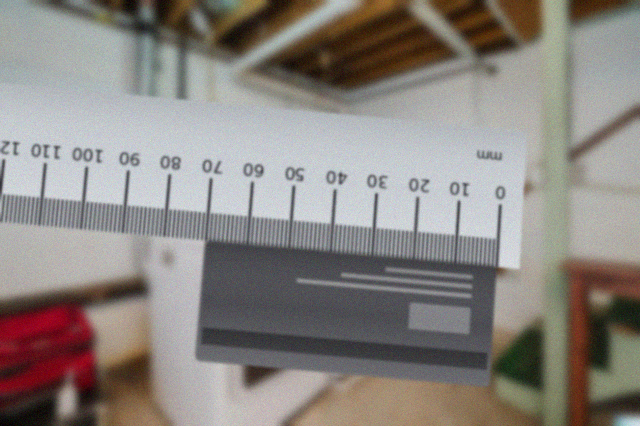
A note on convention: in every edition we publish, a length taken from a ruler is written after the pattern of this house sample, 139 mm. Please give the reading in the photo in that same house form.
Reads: 70 mm
